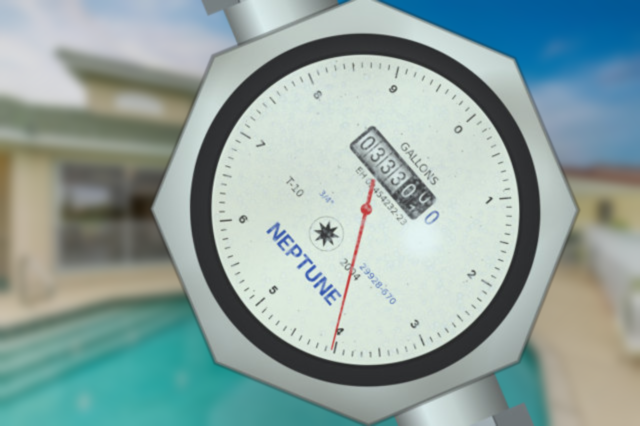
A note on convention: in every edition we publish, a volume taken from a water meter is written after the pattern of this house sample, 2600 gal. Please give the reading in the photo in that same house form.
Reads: 333004.0 gal
